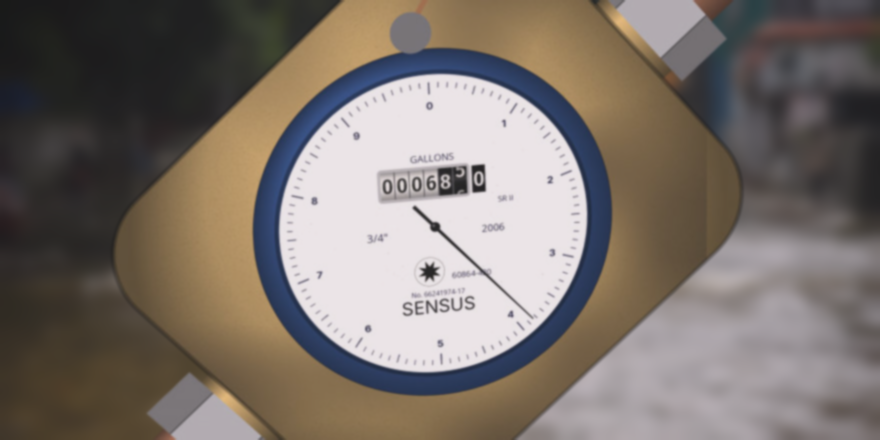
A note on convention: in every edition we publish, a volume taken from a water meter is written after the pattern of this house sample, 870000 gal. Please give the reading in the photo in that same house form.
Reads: 6853.8 gal
